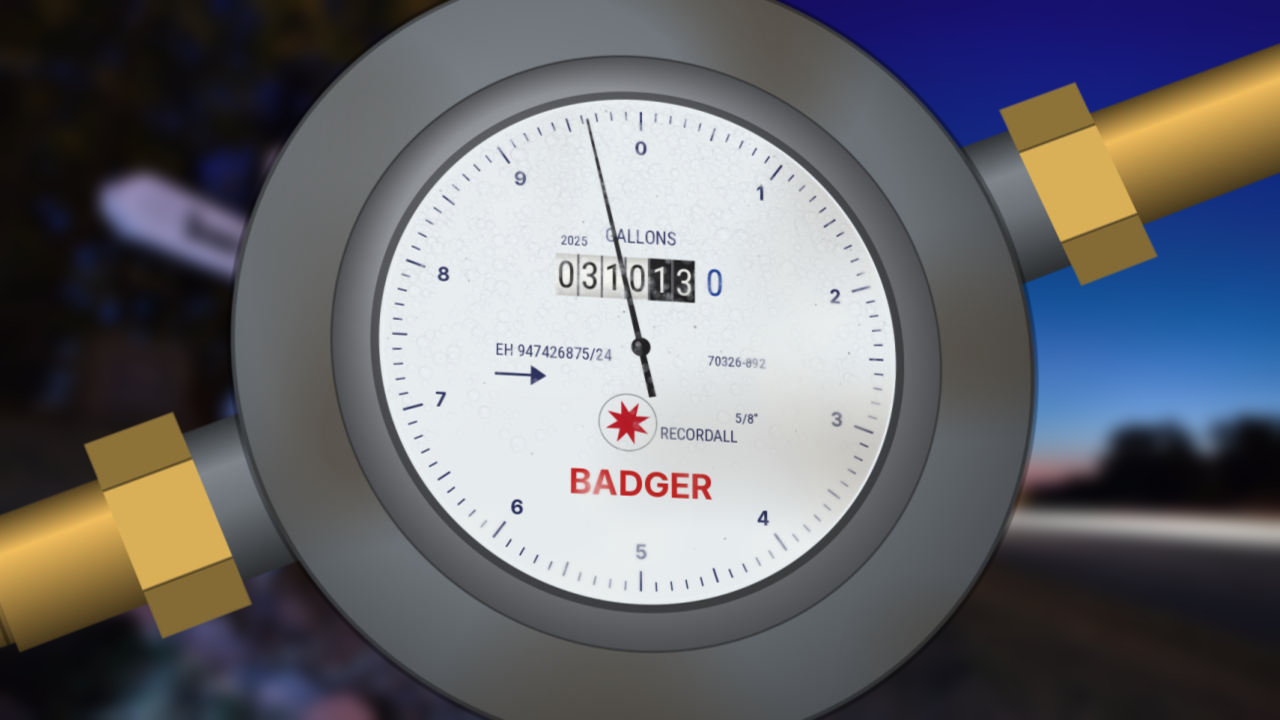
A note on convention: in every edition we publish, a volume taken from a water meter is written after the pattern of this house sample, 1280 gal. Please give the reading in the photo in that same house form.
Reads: 310129.6 gal
